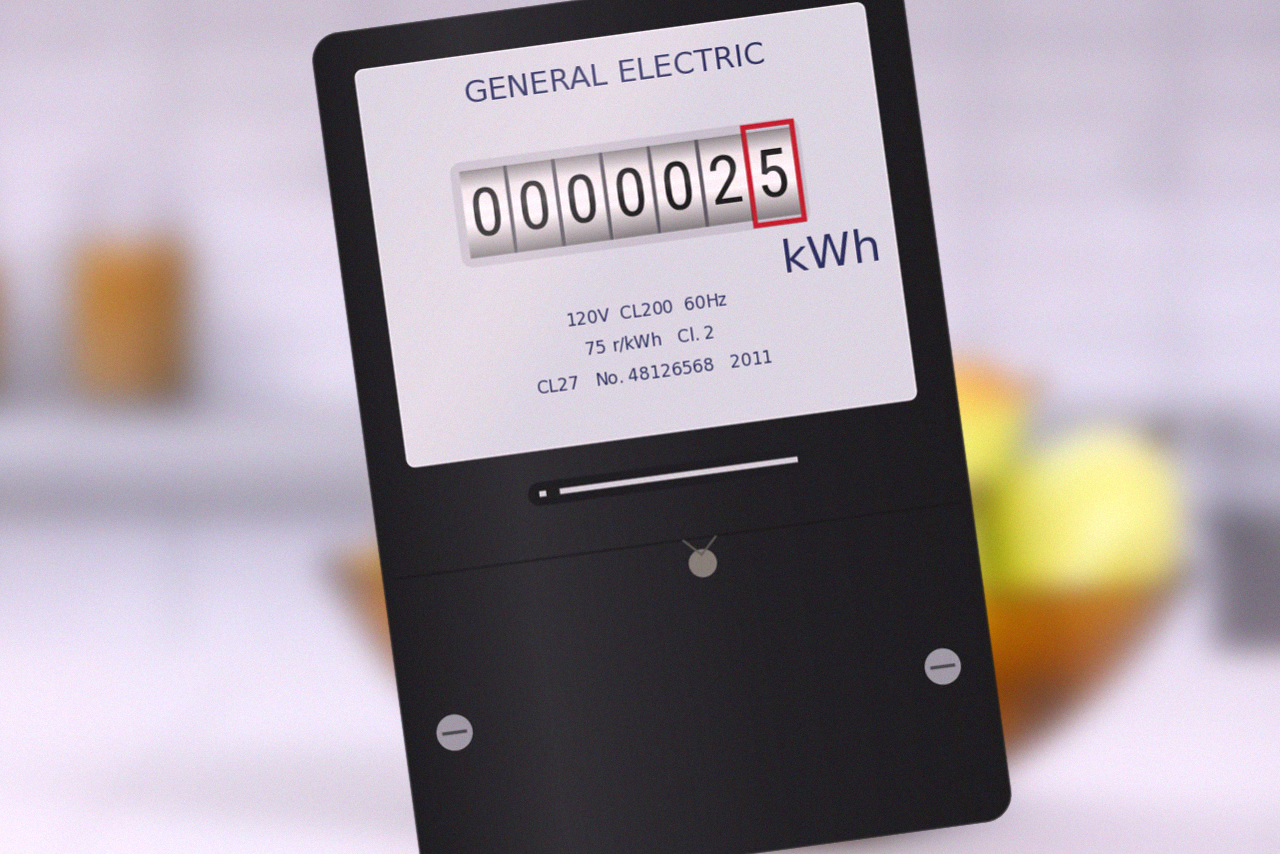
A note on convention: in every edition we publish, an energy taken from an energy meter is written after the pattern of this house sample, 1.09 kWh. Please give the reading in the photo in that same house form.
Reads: 2.5 kWh
